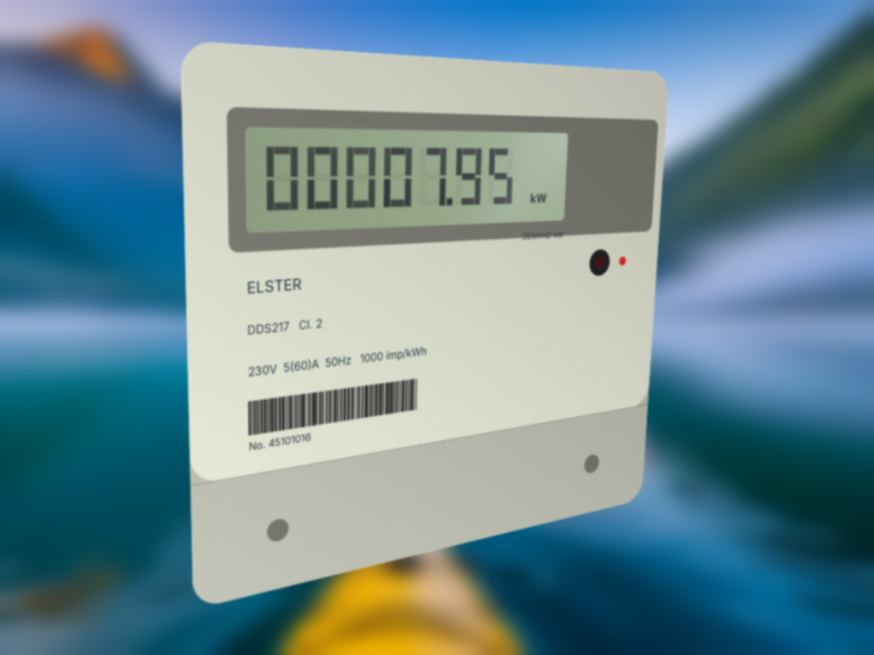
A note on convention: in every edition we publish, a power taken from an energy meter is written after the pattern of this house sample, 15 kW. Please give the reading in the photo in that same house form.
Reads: 7.95 kW
